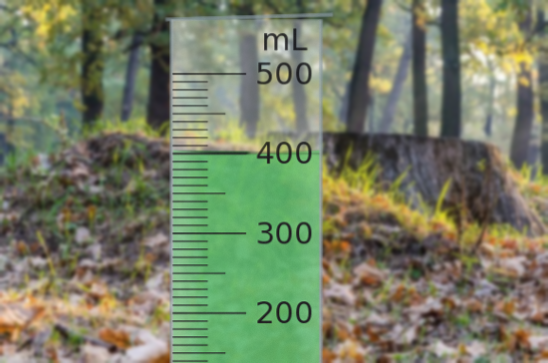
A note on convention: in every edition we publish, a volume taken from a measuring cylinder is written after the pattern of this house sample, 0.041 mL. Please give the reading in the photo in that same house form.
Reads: 400 mL
